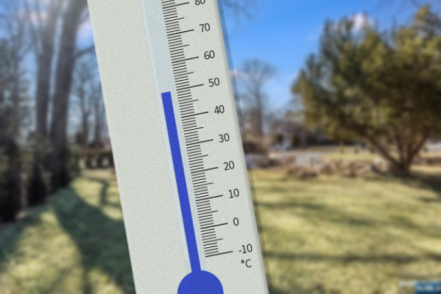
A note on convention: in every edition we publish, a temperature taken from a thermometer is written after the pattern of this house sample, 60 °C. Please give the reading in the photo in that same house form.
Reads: 50 °C
